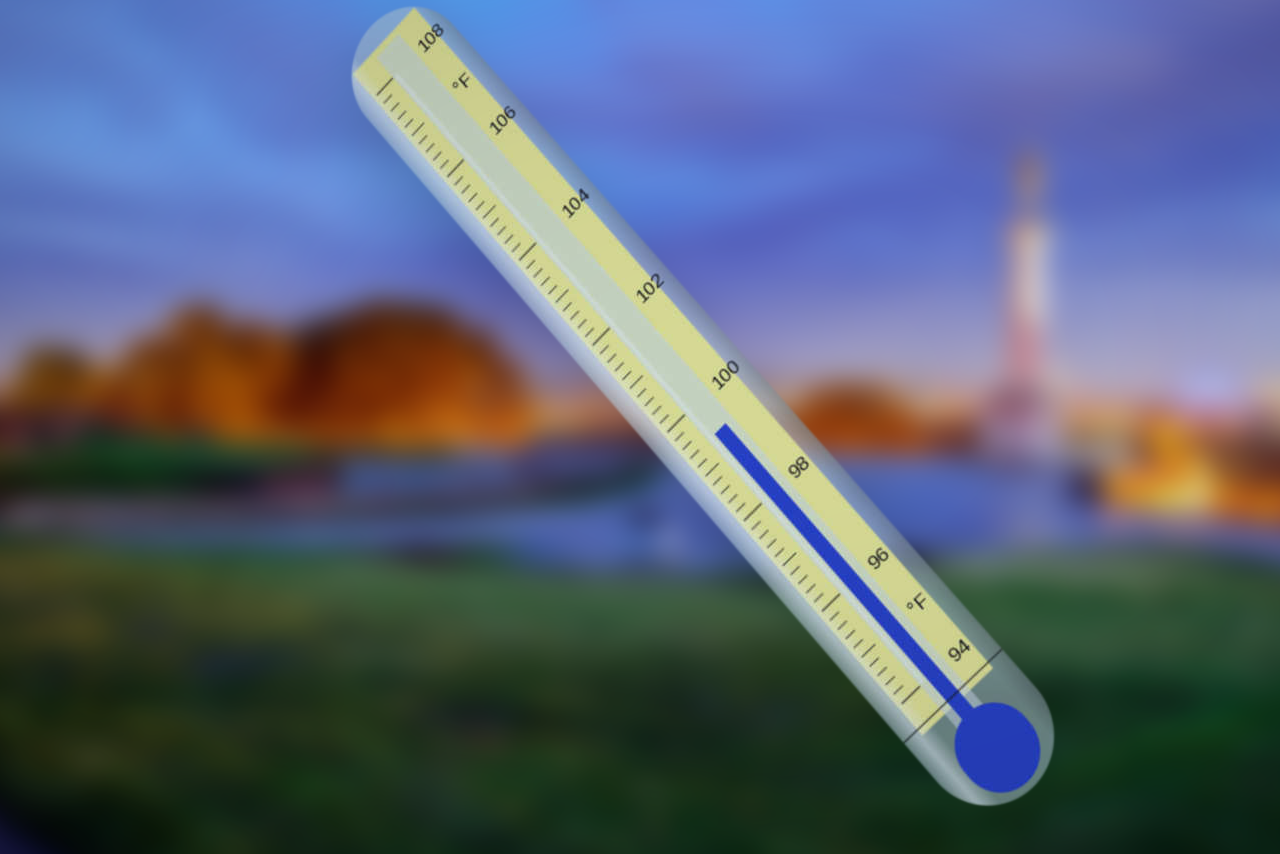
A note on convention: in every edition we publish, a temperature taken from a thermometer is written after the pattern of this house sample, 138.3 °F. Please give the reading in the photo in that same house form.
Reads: 99.4 °F
